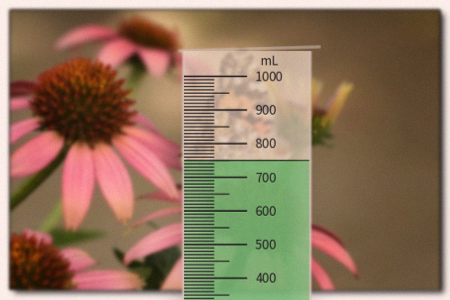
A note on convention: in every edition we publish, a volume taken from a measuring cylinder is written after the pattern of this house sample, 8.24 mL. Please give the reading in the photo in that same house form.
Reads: 750 mL
